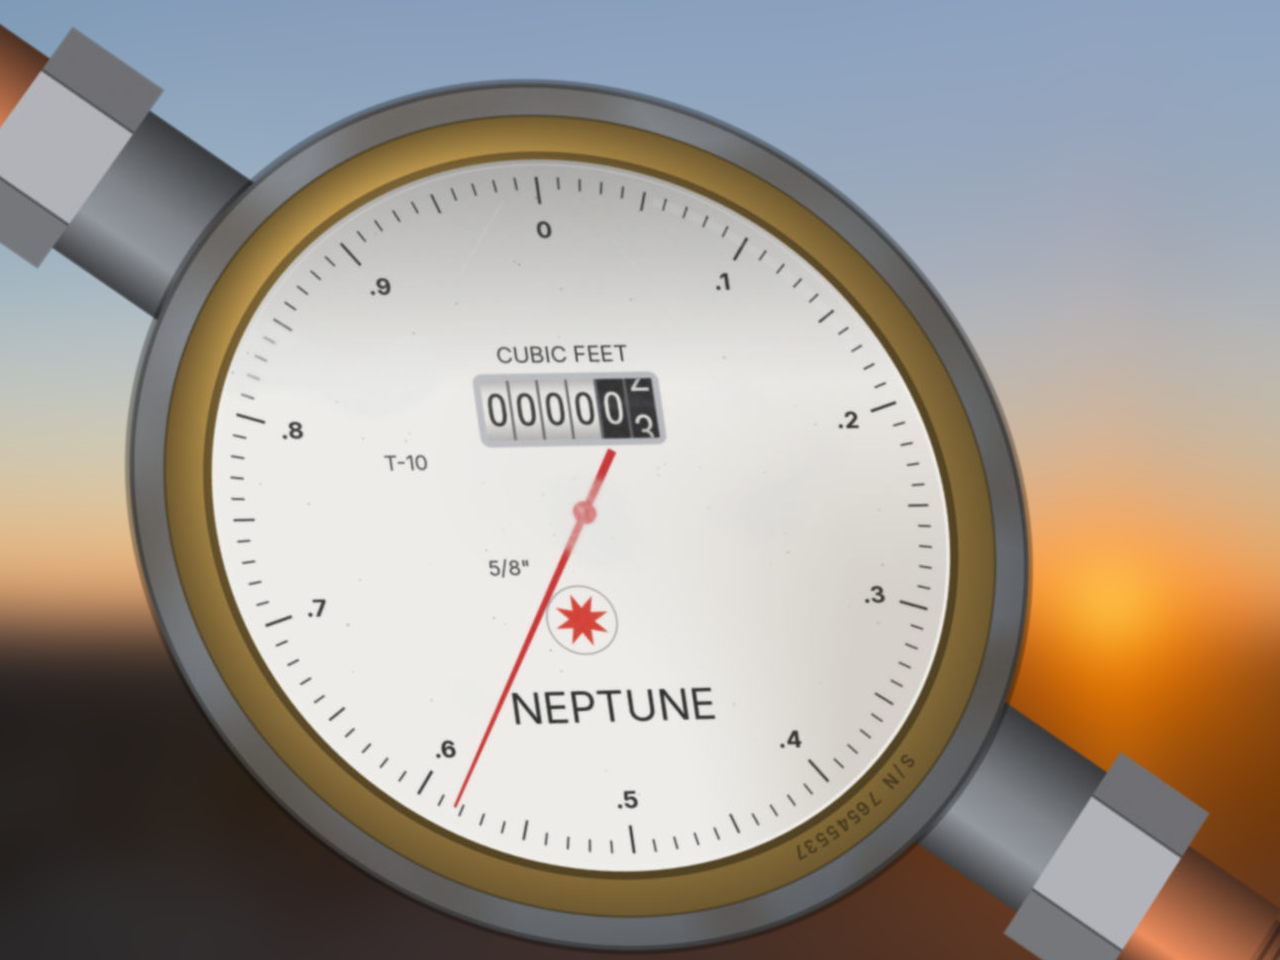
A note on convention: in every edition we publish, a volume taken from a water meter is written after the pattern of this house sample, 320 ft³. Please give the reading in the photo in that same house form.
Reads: 2.58 ft³
